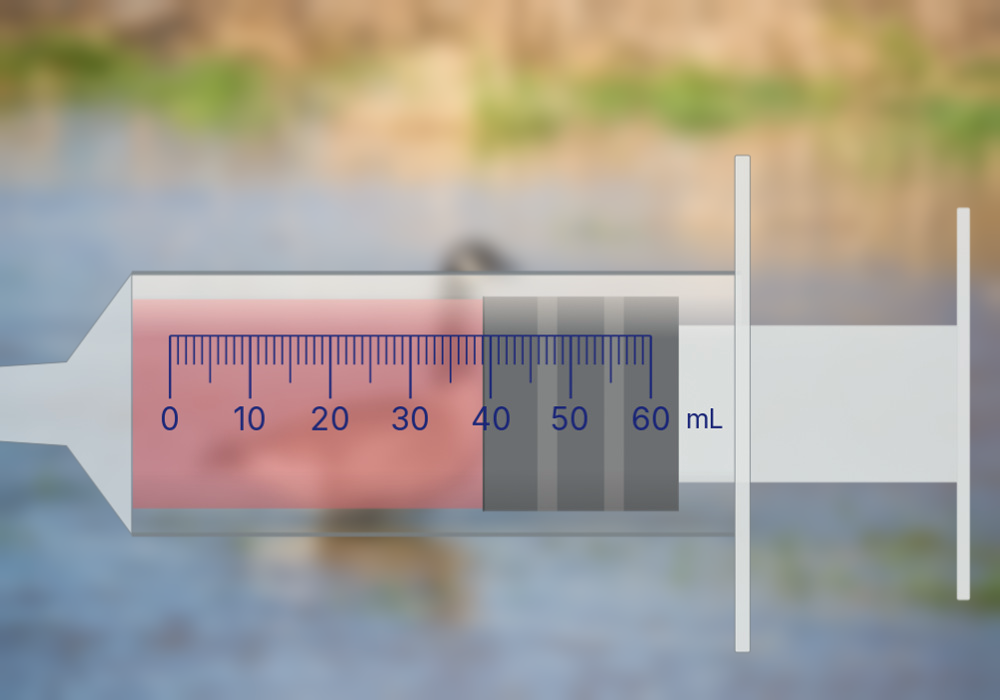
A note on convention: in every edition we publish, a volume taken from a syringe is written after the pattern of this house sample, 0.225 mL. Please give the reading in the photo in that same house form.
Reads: 39 mL
